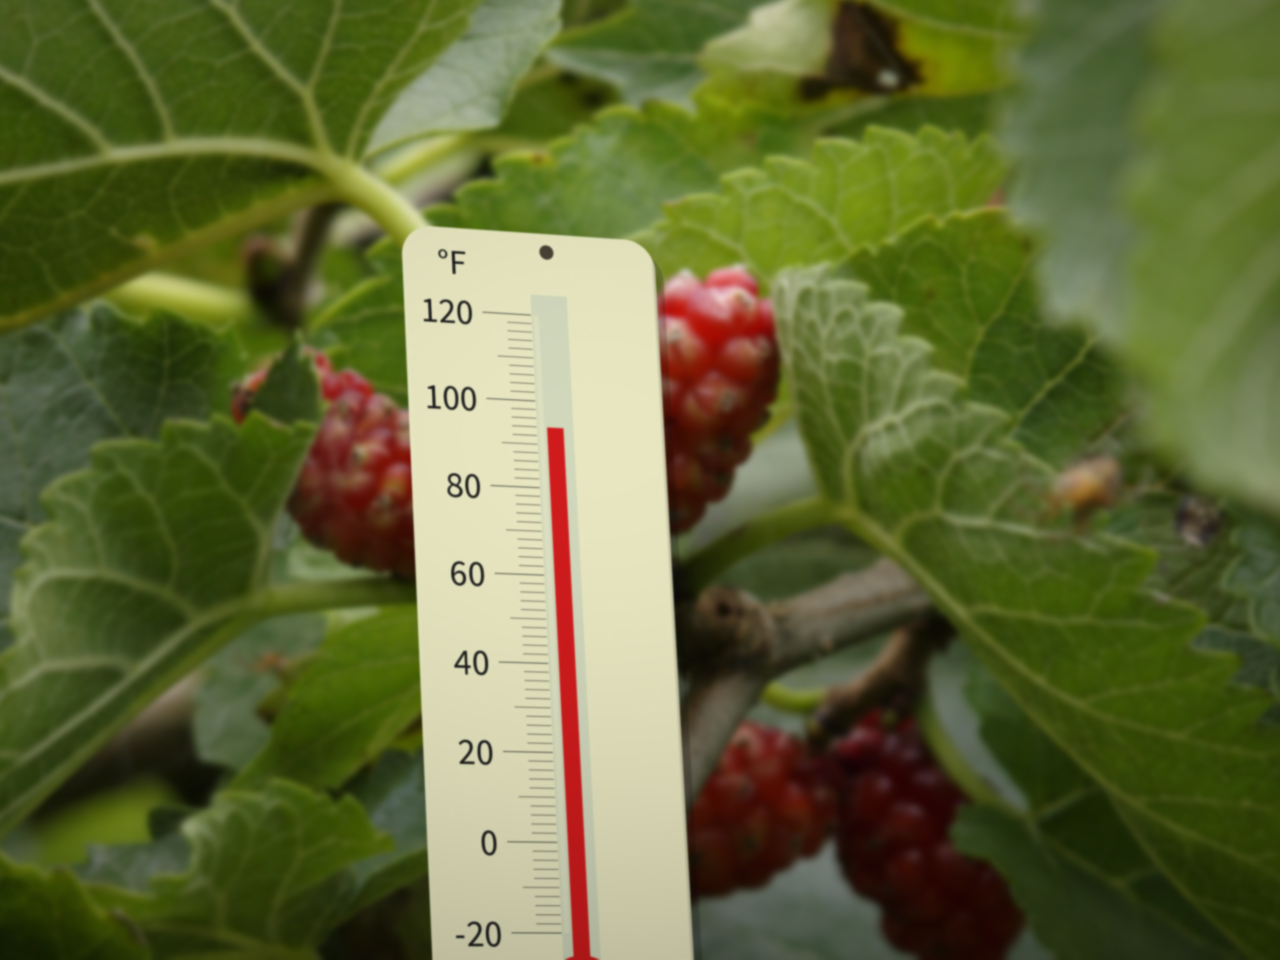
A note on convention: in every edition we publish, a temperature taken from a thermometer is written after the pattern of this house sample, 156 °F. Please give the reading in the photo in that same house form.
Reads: 94 °F
